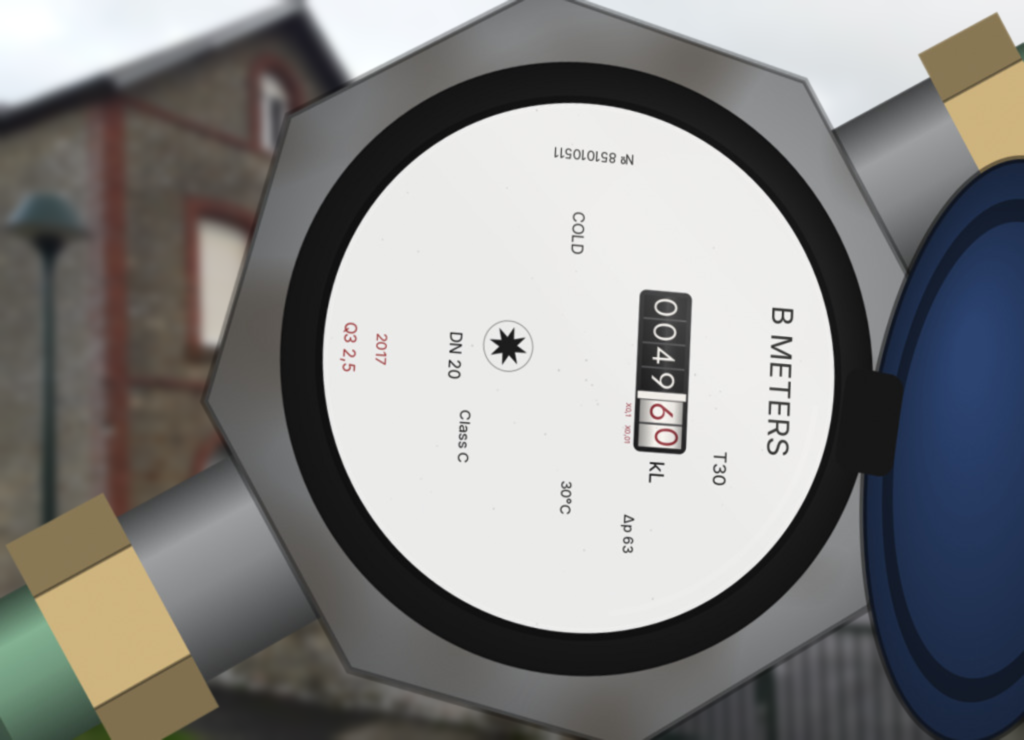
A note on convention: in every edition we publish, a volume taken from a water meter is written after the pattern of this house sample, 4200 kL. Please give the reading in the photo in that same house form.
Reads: 49.60 kL
